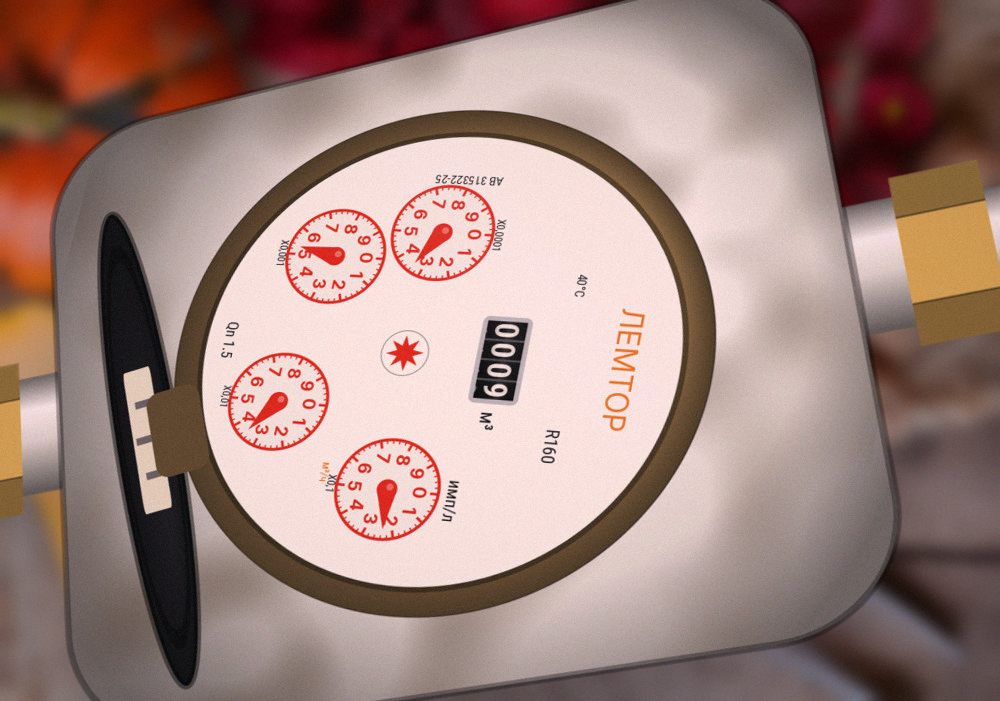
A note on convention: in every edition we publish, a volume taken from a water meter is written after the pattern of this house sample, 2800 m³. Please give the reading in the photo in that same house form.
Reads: 9.2353 m³
